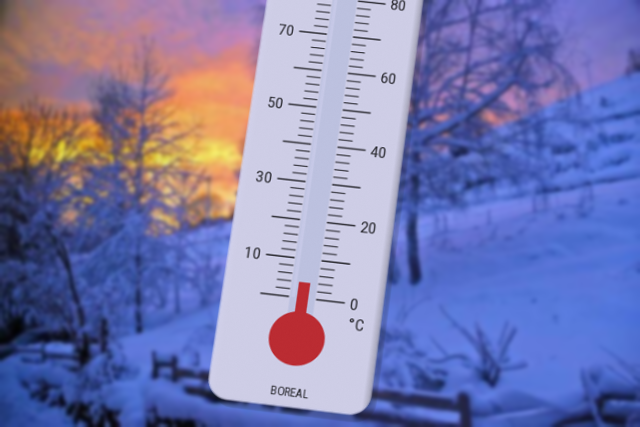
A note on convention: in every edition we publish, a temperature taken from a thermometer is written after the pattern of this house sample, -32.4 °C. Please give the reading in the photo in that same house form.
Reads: 4 °C
